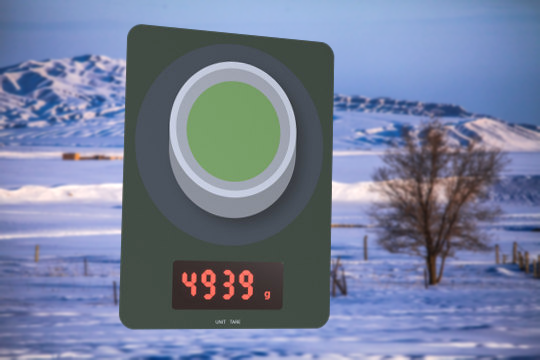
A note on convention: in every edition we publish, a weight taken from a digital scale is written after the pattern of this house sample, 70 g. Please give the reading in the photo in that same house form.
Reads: 4939 g
